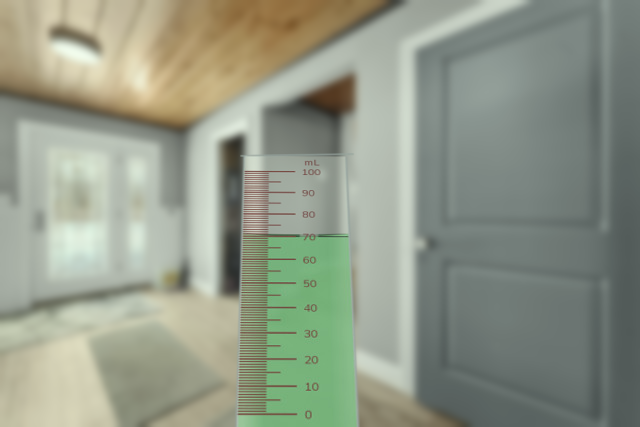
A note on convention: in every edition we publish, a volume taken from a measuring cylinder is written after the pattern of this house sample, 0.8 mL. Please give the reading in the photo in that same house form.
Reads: 70 mL
